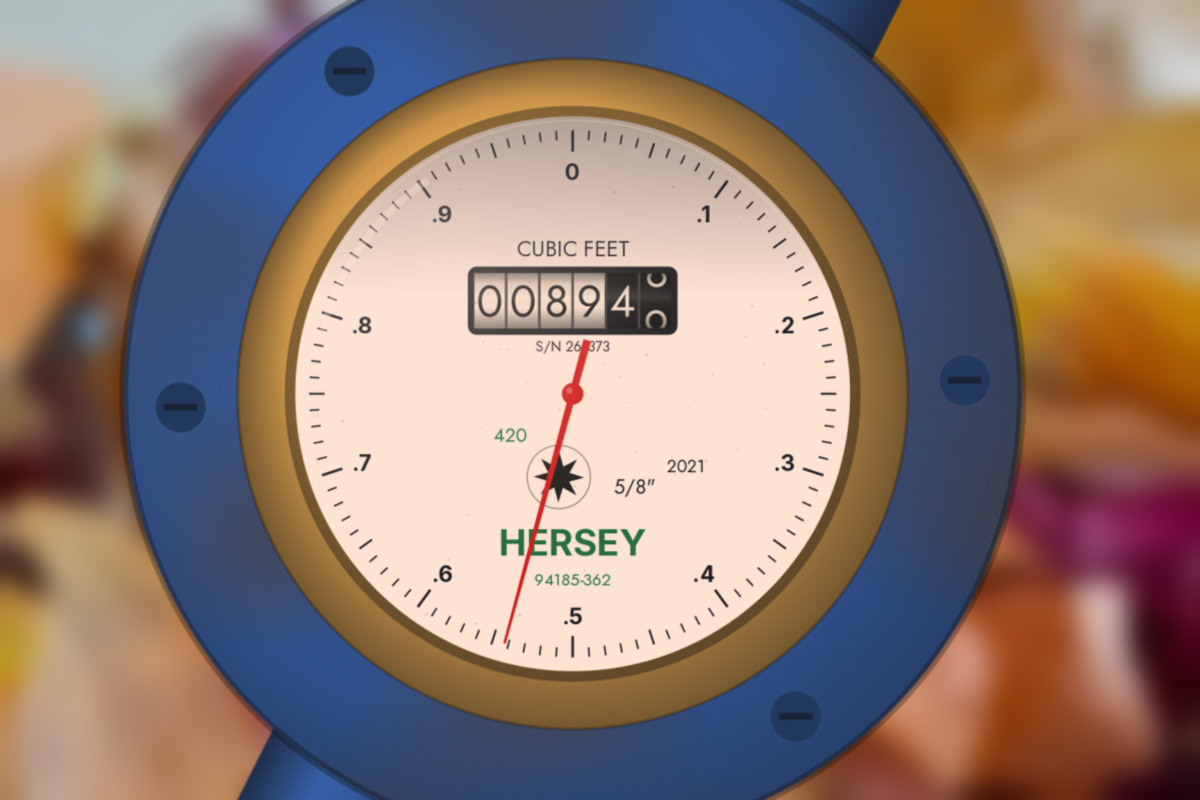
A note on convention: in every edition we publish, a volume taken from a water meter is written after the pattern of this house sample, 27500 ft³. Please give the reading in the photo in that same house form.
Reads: 8948.54 ft³
